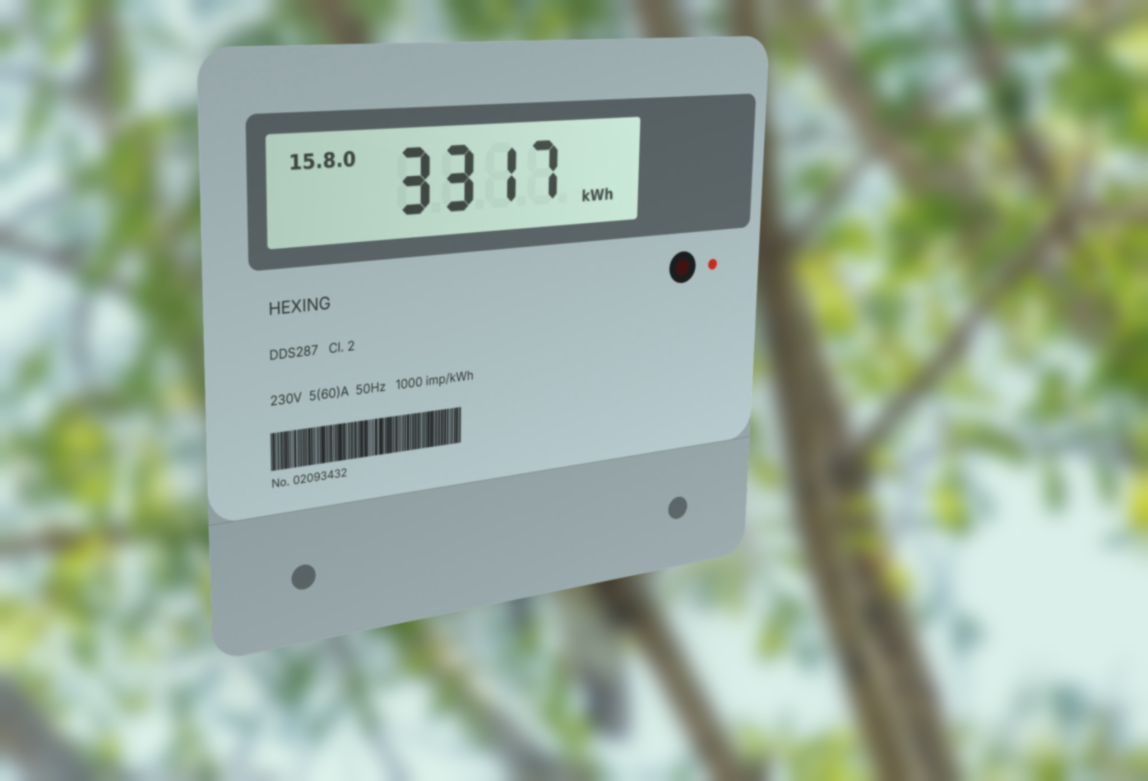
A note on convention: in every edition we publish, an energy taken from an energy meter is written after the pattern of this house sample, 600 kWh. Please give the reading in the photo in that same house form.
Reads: 3317 kWh
